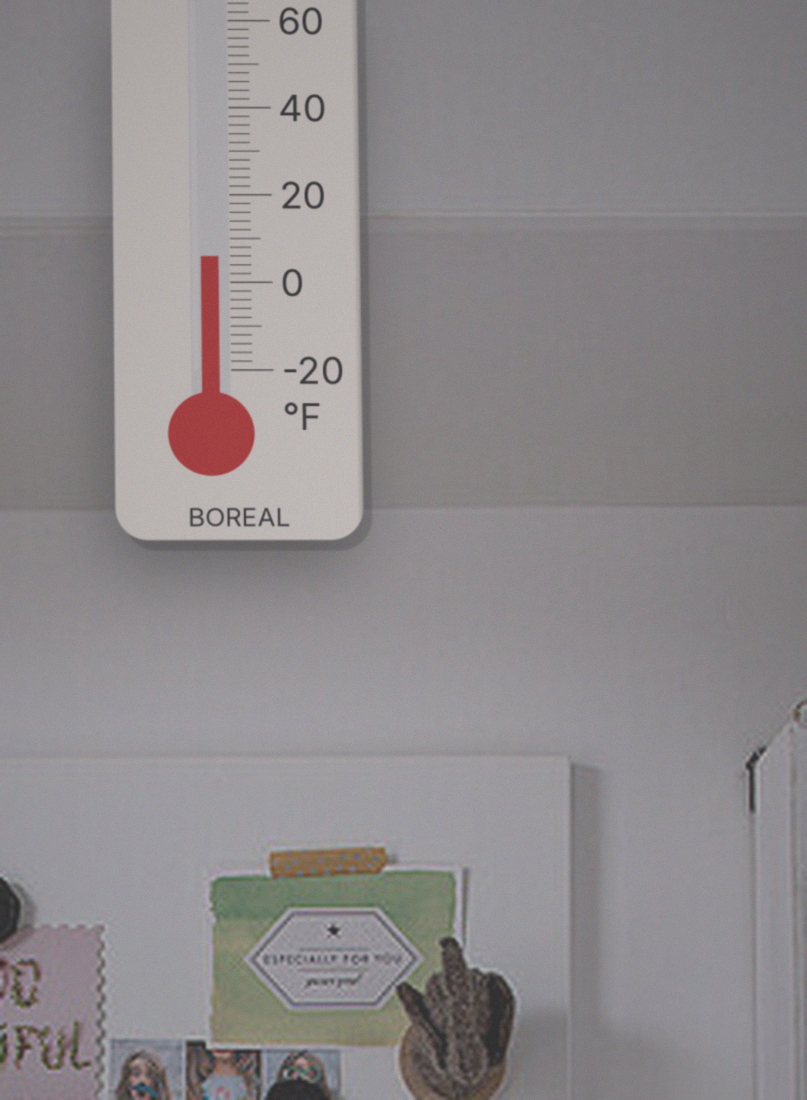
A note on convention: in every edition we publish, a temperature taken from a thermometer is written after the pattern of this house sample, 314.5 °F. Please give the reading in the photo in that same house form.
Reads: 6 °F
